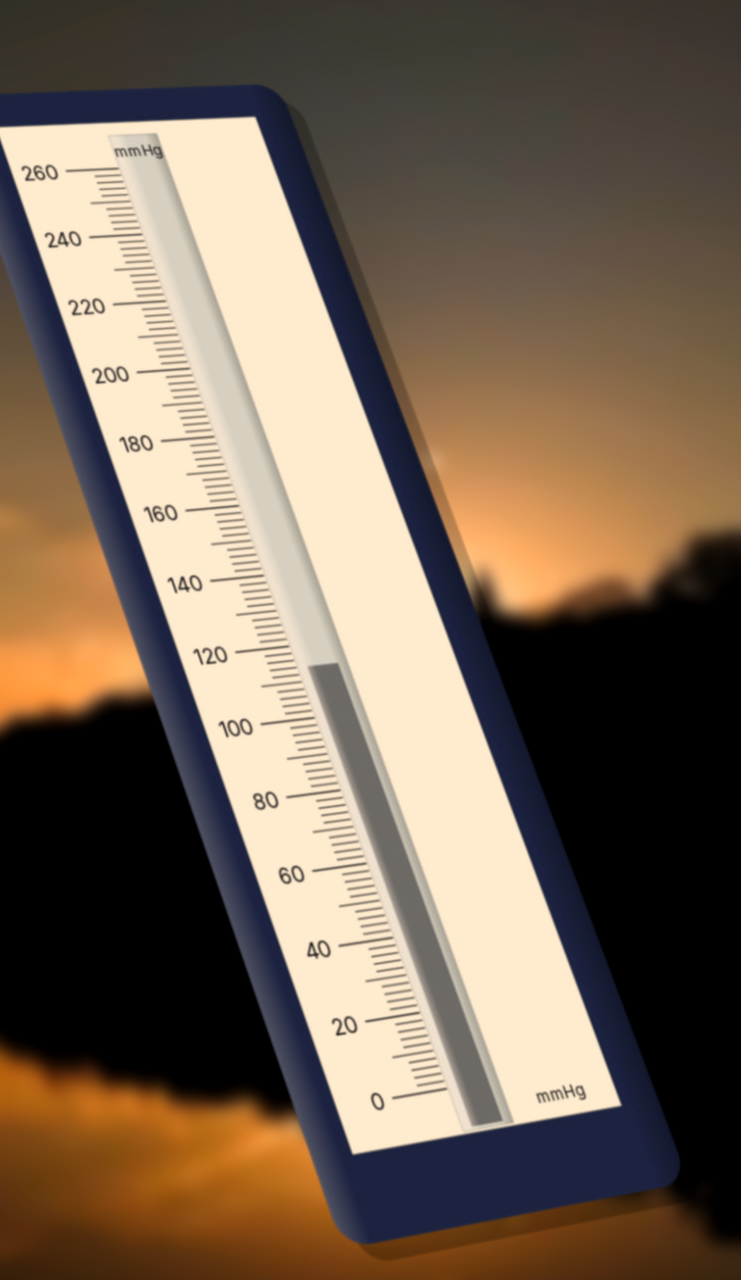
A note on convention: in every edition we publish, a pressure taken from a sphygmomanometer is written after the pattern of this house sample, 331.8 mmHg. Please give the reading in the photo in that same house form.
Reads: 114 mmHg
